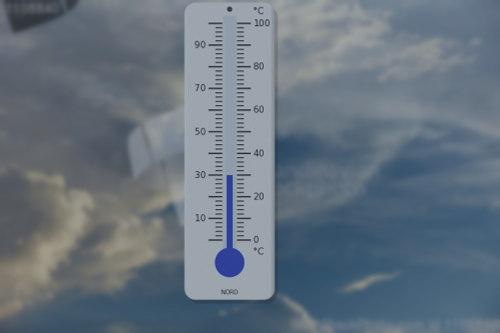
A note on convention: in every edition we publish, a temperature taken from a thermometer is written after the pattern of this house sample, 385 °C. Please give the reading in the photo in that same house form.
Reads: 30 °C
